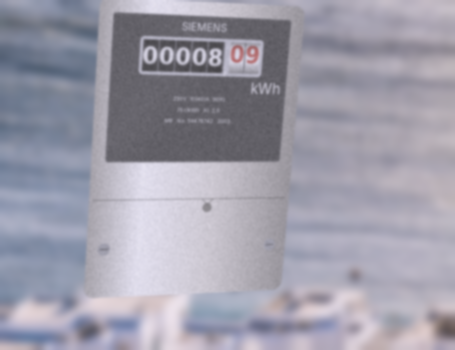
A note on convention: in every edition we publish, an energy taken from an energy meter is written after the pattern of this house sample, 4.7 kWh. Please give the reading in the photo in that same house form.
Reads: 8.09 kWh
